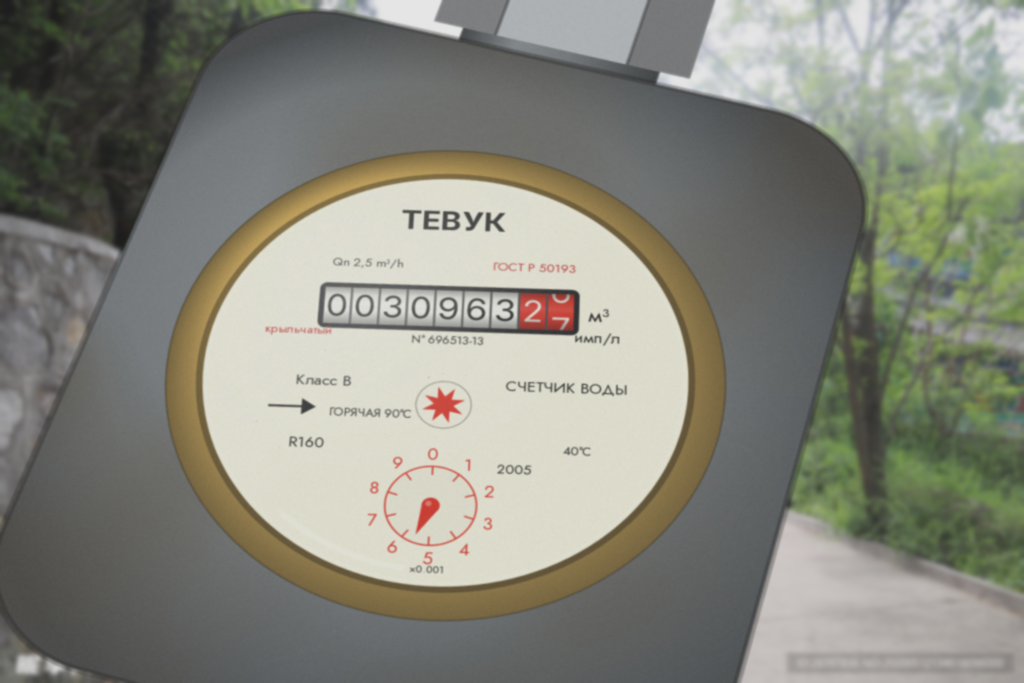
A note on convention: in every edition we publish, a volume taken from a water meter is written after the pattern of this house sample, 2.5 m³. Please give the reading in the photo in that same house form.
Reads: 30963.265 m³
